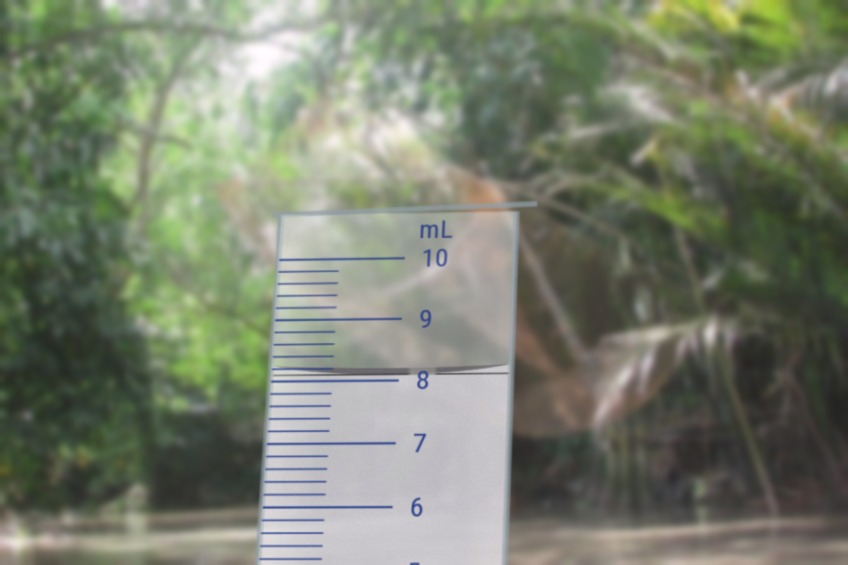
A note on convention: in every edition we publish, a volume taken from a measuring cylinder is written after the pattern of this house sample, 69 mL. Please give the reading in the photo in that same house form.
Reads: 8.1 mL
